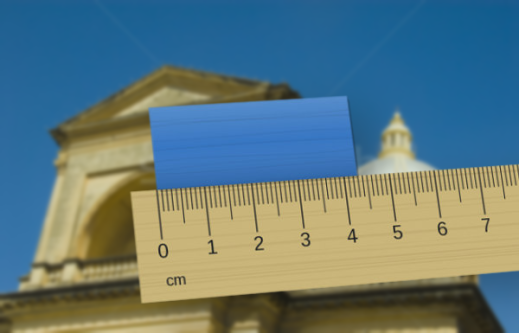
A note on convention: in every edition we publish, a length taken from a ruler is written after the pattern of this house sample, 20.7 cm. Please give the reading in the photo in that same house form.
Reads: 4.3 cm
